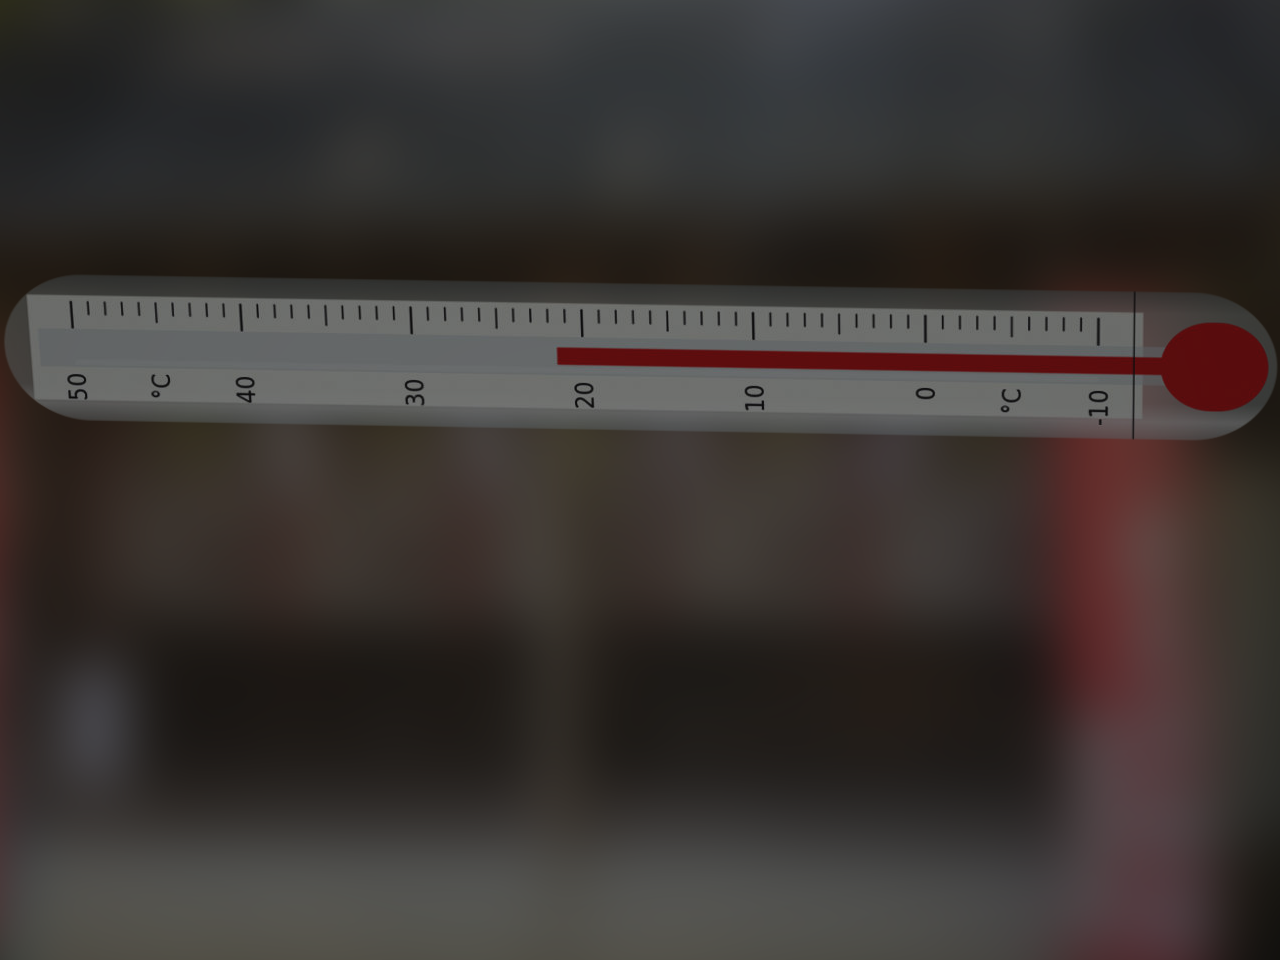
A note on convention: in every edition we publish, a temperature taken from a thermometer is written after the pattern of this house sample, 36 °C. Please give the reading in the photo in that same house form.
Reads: 21.5 °C
